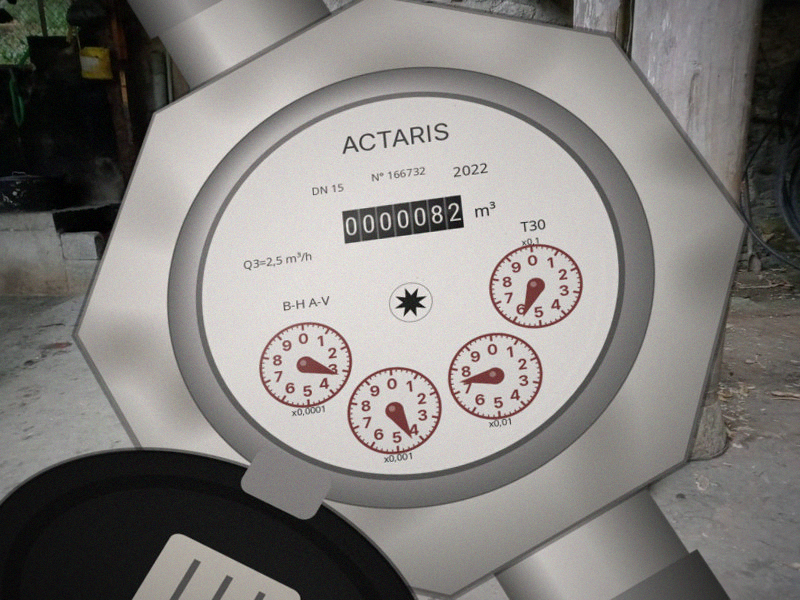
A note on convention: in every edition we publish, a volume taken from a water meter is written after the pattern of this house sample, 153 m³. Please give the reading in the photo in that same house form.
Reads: 82.5743 m³
